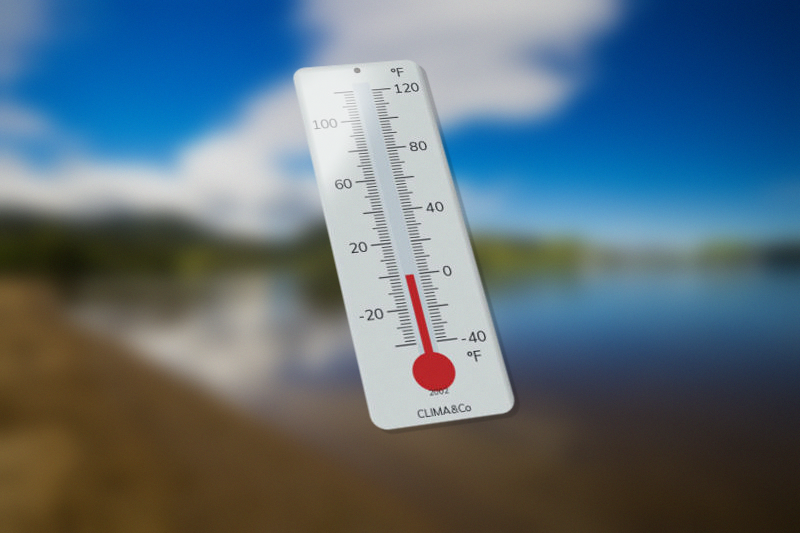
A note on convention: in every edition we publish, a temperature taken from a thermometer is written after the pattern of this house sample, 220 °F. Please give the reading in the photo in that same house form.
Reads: 0 °F
